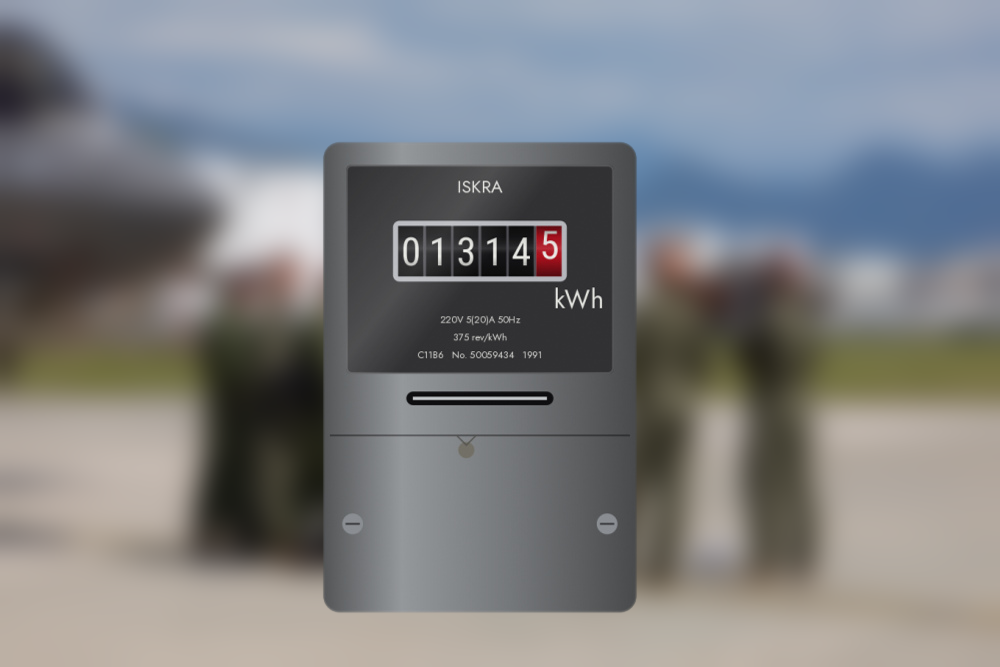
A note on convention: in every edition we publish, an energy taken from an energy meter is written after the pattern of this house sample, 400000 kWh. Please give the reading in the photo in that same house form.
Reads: 1314.5 kWh
